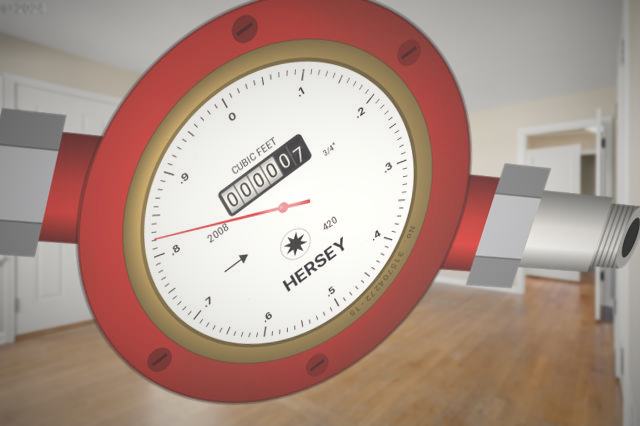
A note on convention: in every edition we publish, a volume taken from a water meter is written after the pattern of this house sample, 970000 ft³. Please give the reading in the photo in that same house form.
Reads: 6.82 ft³
